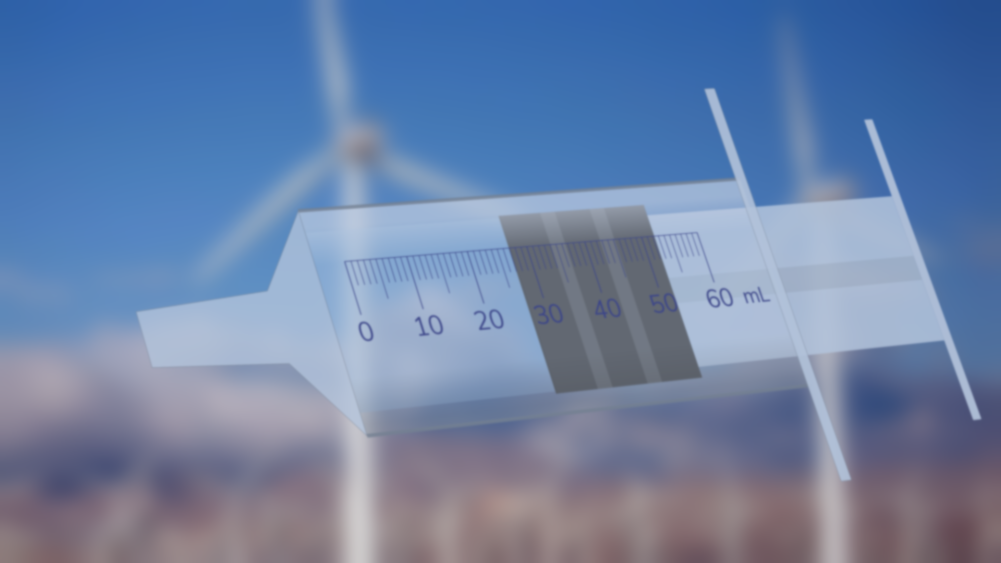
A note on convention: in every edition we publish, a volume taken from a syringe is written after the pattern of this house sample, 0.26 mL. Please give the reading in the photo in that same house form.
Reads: 27 mL
